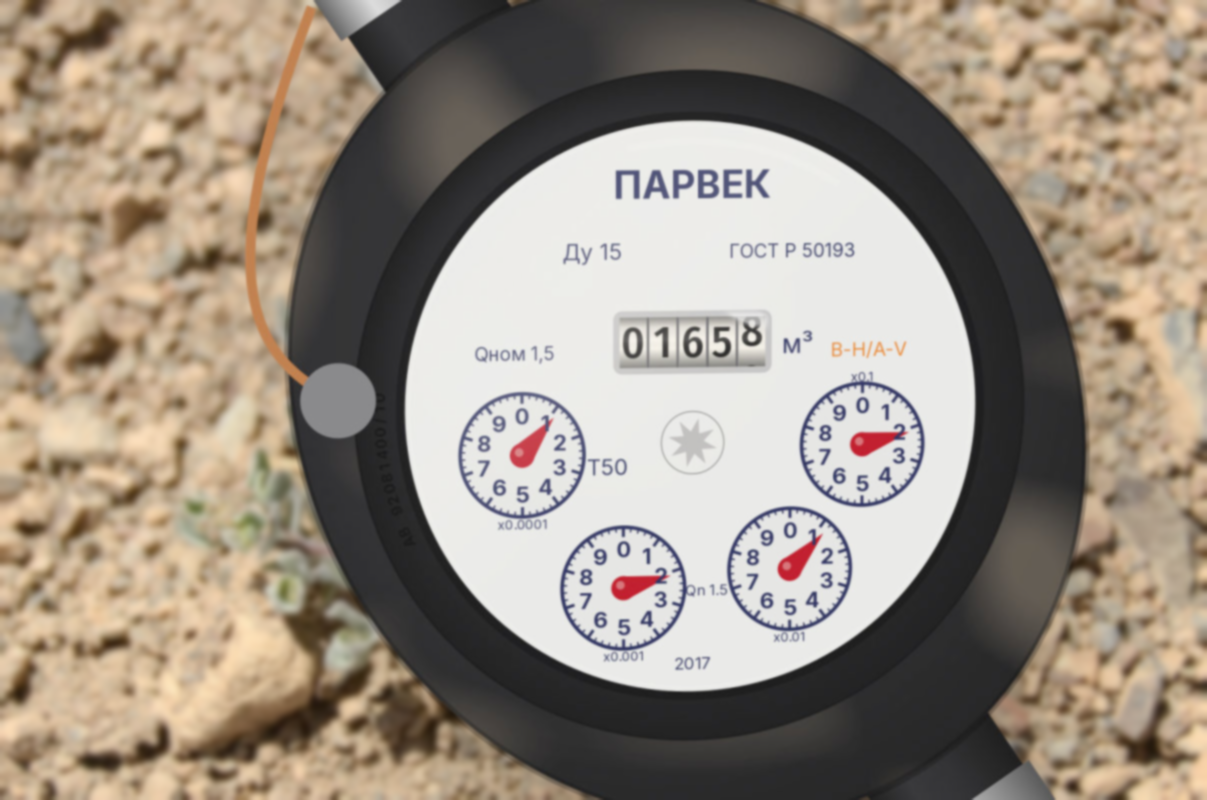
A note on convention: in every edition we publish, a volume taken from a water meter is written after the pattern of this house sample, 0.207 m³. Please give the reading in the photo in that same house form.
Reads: 1658.2121 m³
